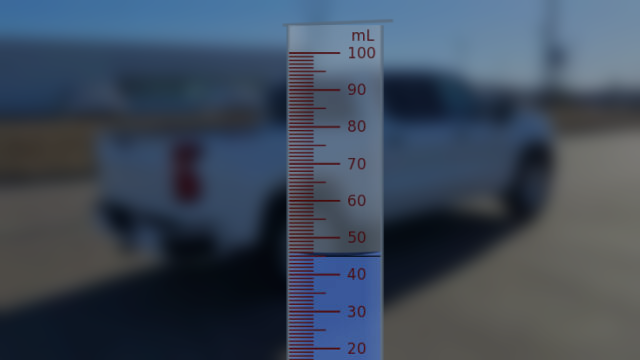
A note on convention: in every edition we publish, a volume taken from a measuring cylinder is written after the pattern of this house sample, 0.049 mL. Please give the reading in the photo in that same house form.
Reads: 45 mL
